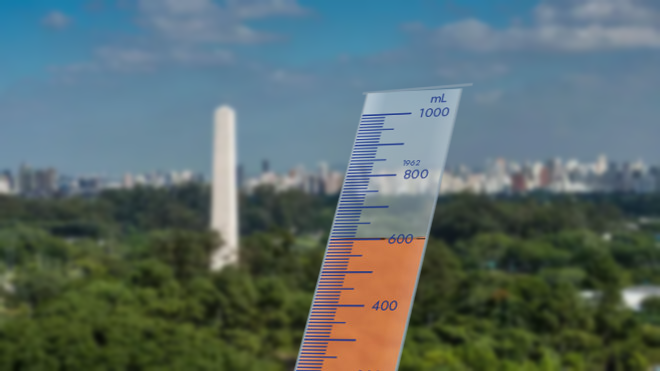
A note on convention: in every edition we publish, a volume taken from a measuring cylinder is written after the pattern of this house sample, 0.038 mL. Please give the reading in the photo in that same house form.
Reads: 600 mL
